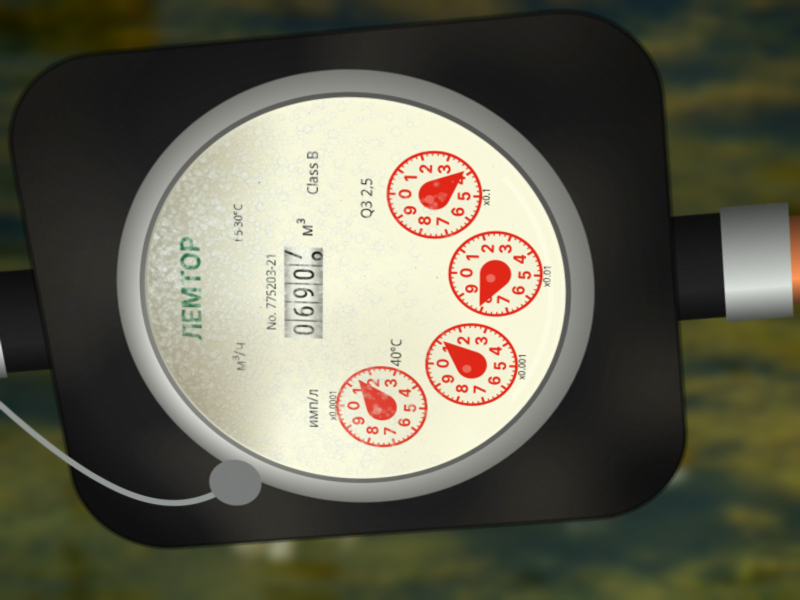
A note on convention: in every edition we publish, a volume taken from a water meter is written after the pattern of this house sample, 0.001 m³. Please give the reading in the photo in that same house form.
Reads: 6907.3811 m³
